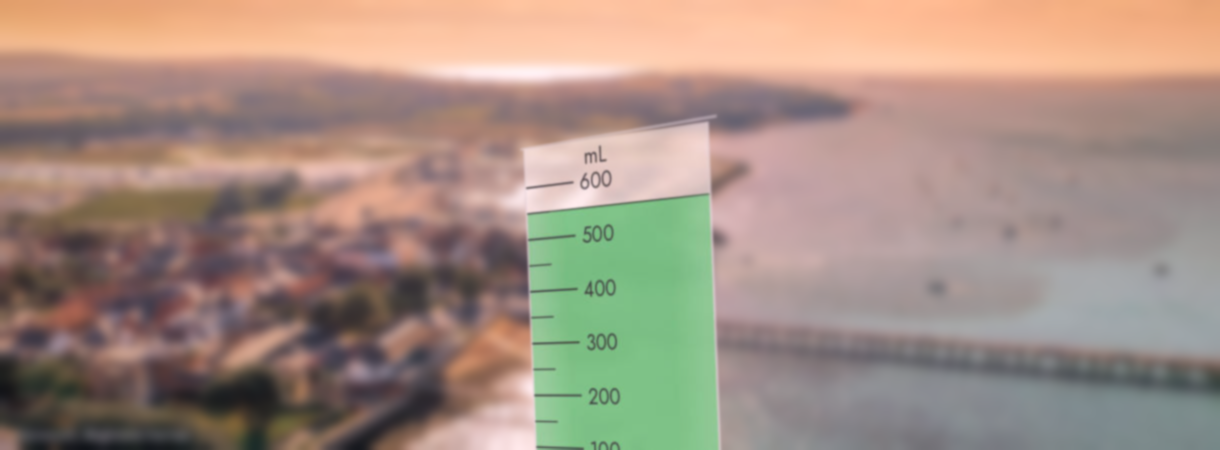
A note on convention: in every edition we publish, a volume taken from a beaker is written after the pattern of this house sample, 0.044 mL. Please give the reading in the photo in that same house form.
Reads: 550 mL
